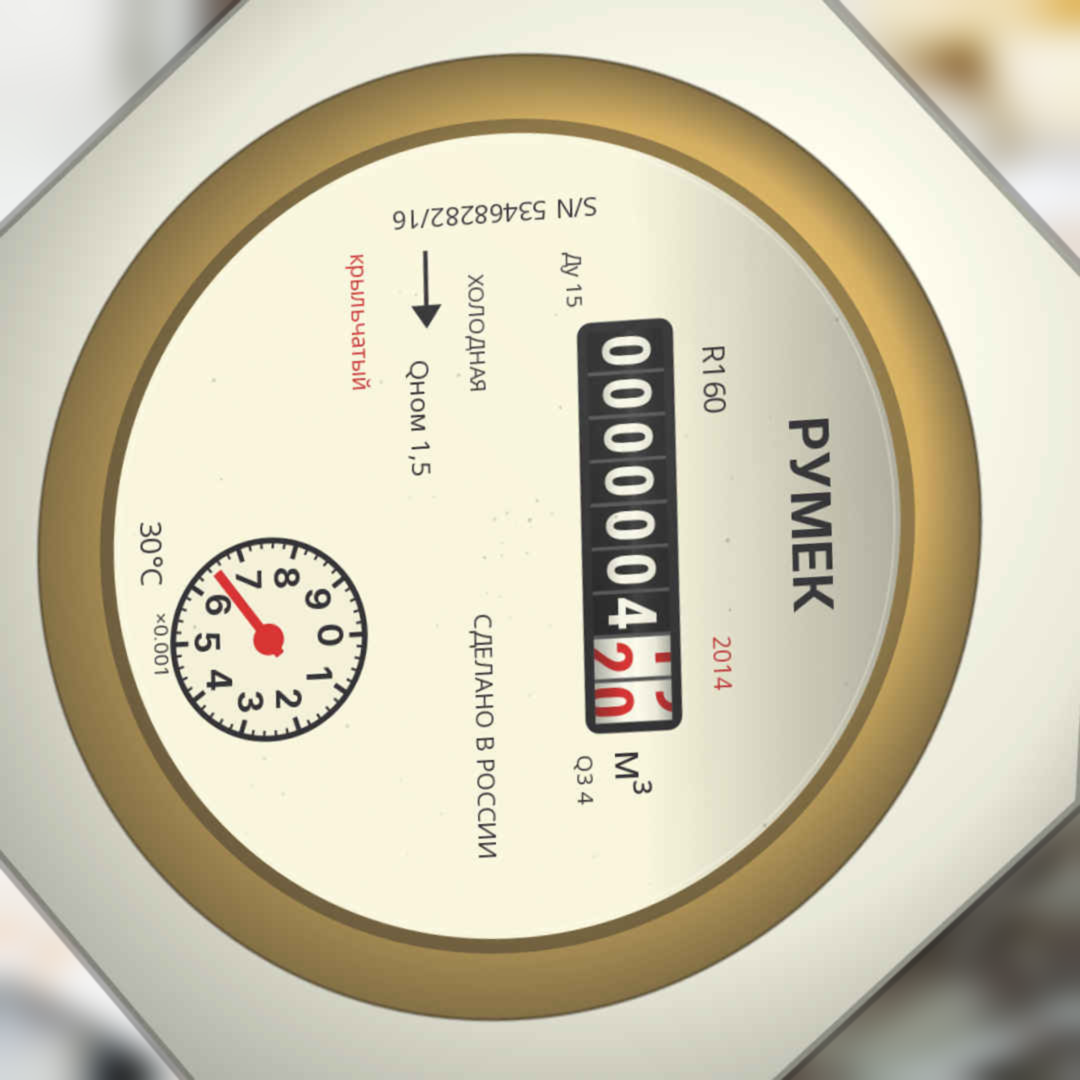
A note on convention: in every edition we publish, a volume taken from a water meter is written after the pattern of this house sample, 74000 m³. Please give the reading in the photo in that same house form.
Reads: 4.196 m³
